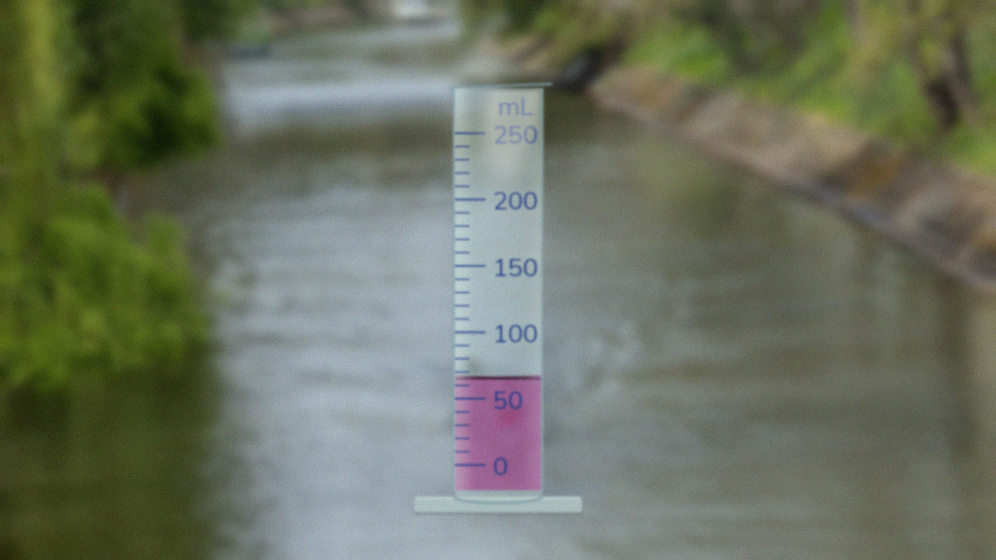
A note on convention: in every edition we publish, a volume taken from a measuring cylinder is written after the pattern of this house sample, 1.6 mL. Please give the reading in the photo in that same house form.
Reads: 65 mL
